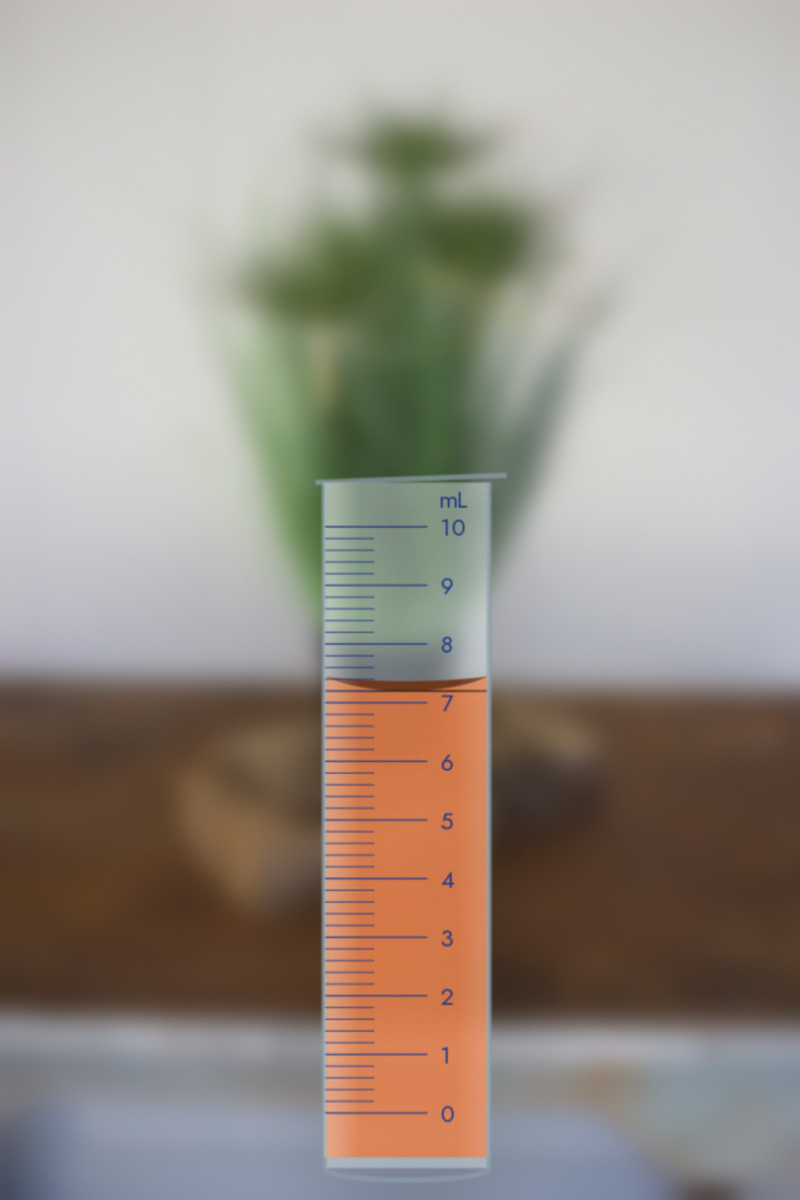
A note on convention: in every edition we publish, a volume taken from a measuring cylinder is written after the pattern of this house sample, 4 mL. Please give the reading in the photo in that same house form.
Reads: 7.2 mL
